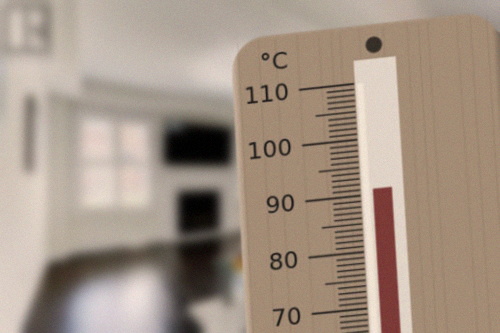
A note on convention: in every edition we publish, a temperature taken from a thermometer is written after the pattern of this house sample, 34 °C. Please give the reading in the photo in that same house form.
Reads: 91 °C
